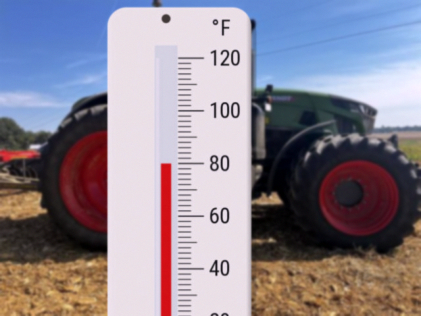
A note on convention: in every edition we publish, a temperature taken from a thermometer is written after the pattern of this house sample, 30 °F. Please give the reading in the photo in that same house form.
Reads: 80 °F
